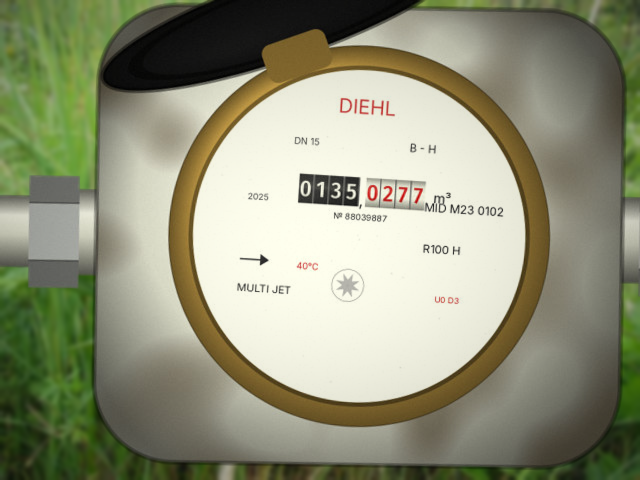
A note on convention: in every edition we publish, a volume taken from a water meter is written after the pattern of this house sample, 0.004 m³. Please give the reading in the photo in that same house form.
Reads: 135.0277 m³
